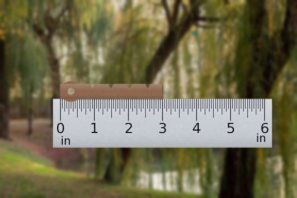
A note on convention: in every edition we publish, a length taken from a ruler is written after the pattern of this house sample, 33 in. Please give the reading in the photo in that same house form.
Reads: 3 in
